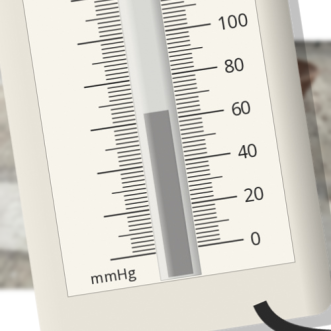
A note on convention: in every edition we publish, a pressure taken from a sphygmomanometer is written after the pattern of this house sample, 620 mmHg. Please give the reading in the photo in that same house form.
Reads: 64 mmHg
